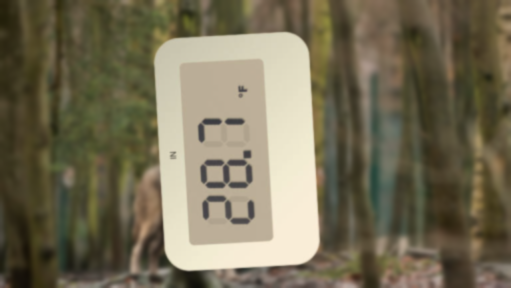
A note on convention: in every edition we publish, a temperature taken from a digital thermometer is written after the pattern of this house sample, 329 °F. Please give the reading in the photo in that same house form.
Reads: 28.7 °F
